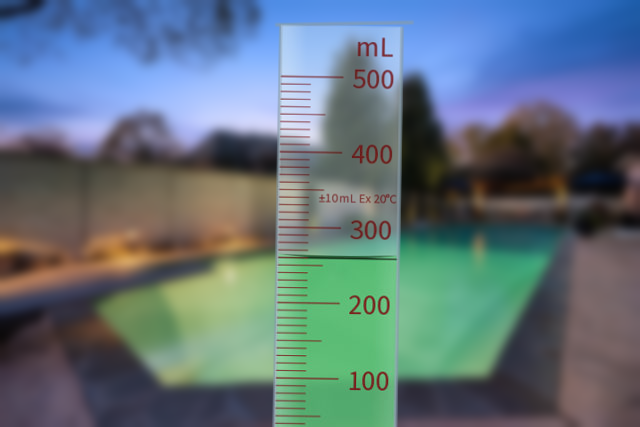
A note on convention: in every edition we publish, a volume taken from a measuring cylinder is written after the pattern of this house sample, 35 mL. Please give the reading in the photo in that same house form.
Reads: 260 mL
